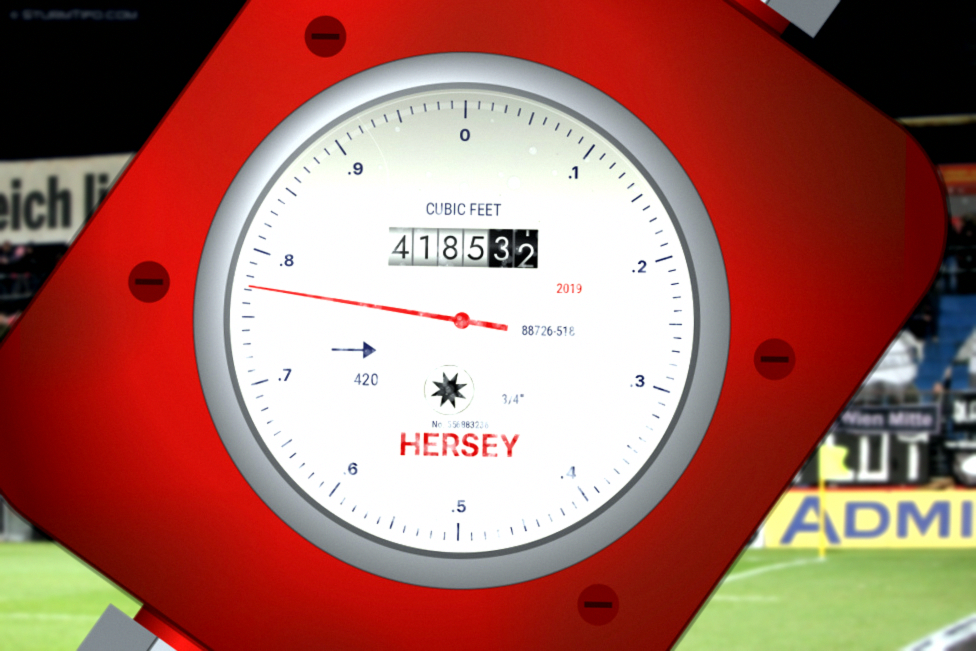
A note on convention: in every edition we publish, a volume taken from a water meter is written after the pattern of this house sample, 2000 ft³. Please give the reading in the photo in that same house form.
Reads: 418531.77 ft³
